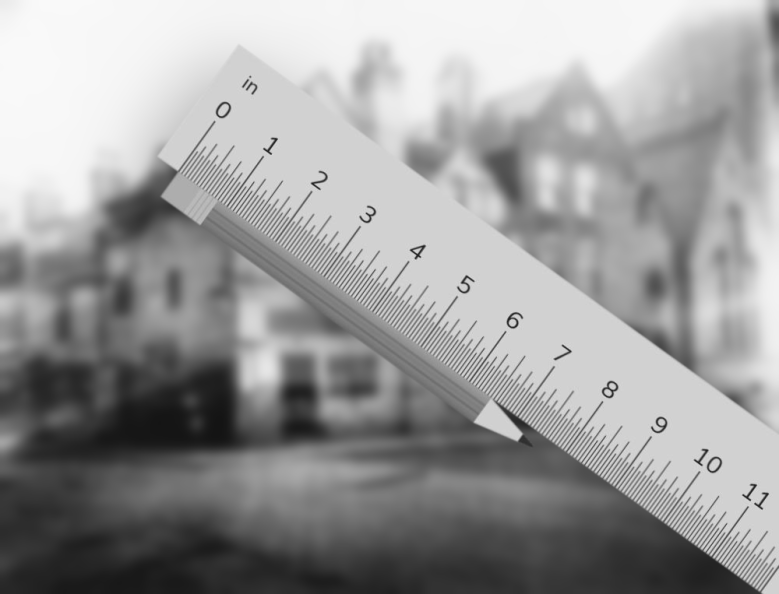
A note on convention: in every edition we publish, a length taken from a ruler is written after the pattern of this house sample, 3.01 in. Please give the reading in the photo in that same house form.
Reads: 7.5 in
